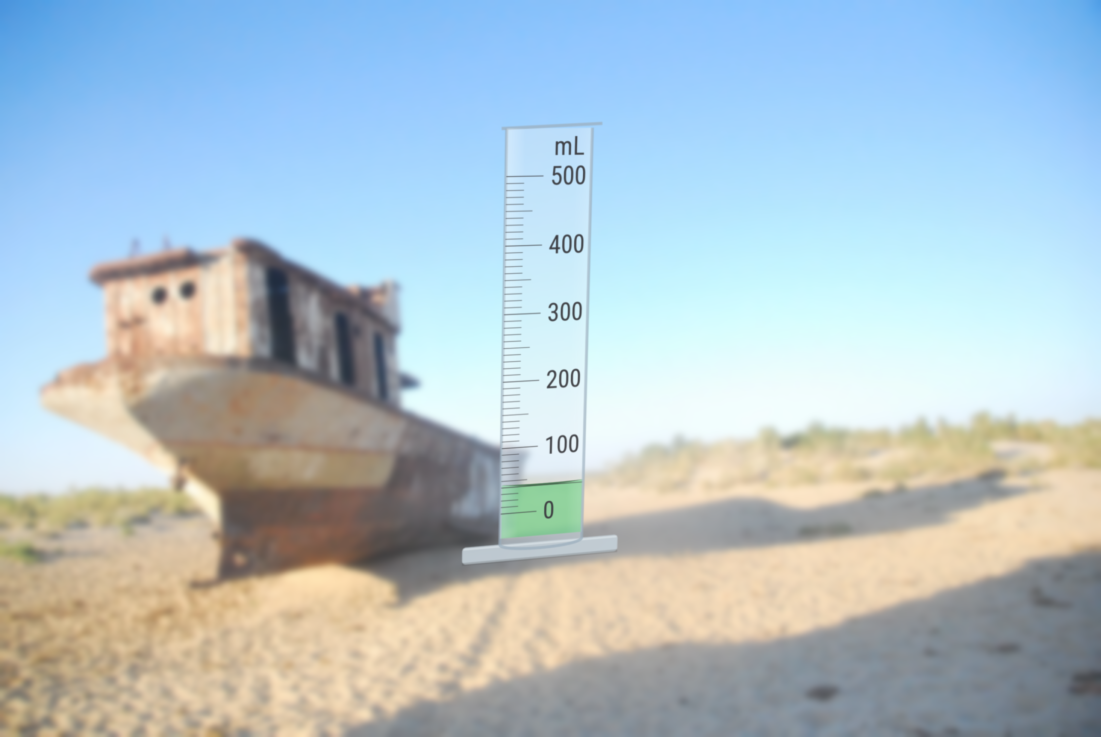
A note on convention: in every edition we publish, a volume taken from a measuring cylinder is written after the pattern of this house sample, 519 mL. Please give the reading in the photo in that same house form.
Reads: 40 mL
